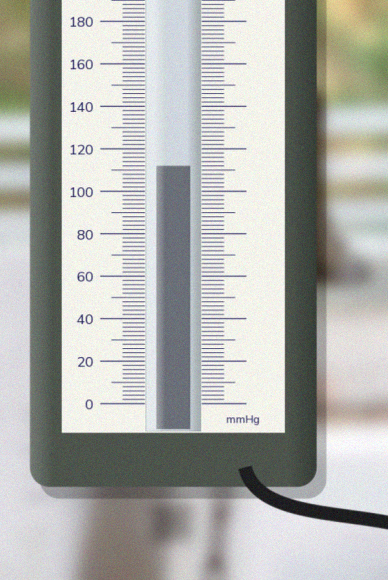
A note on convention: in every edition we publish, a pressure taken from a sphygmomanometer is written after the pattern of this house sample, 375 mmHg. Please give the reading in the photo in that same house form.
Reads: 112 mmHg
